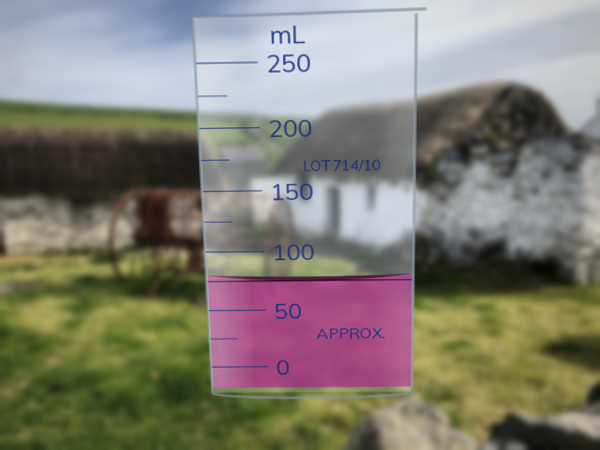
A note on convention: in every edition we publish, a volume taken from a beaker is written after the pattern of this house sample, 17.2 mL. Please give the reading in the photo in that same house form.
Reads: 75 mL
